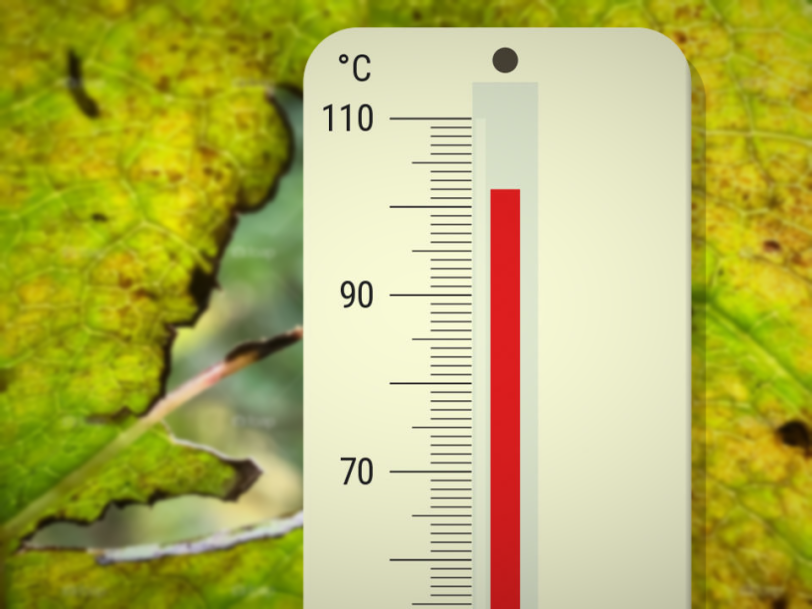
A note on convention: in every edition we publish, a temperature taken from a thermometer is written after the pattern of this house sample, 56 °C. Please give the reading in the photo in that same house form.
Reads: 102 °C
